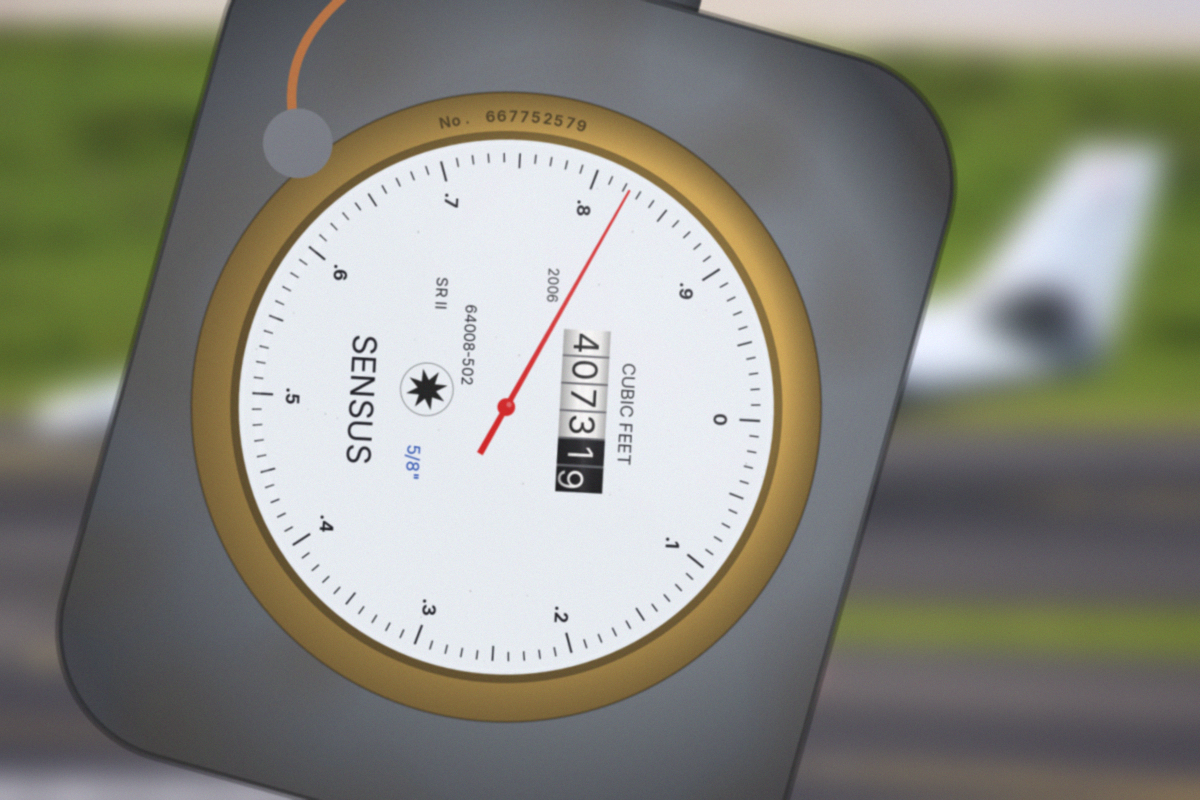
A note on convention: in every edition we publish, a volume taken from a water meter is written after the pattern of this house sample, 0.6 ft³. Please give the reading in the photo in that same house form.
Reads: 407318.82 ft³
